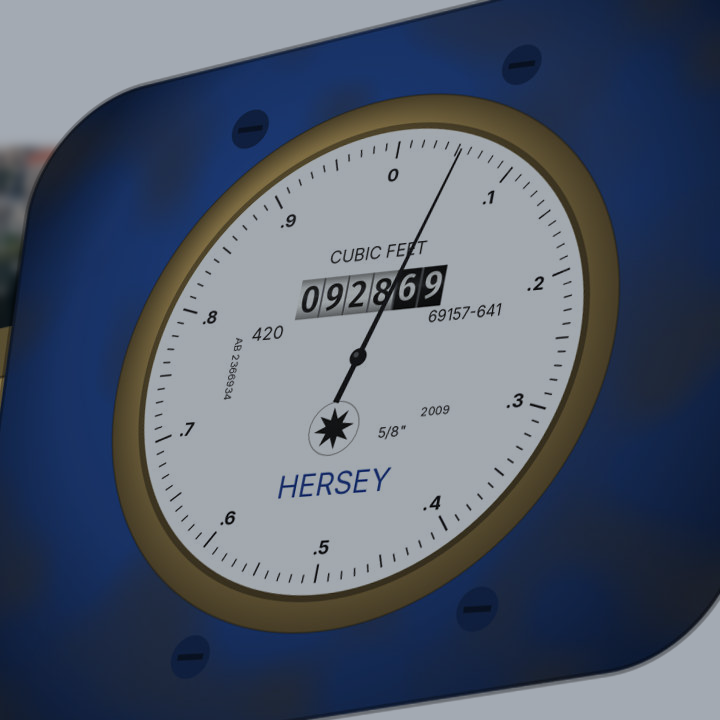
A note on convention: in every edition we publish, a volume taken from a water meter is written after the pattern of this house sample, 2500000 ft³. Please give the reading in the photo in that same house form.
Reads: 92869.05 ft³
